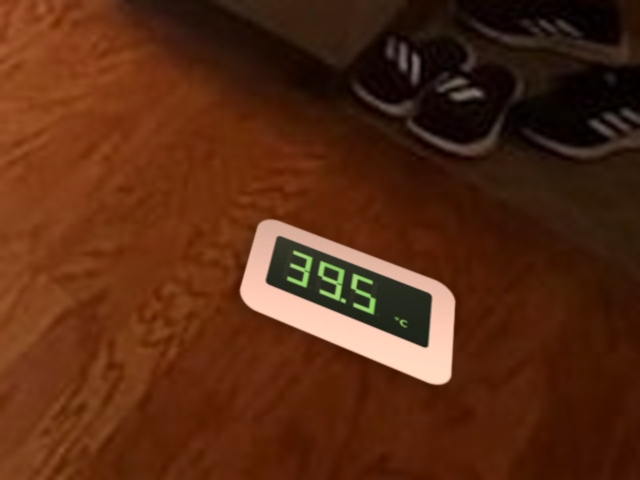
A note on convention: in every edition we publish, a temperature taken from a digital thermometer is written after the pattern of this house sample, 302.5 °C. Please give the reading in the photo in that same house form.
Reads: 39.5 °C
